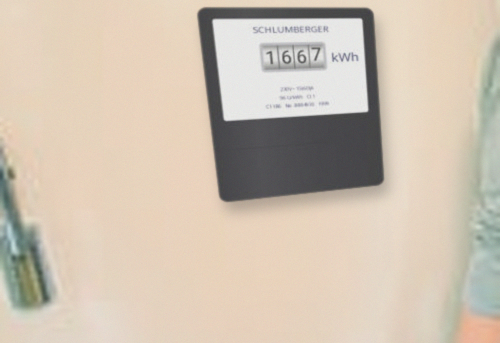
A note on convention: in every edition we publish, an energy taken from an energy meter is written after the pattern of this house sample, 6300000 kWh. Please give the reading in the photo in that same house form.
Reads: 1667 kWh
